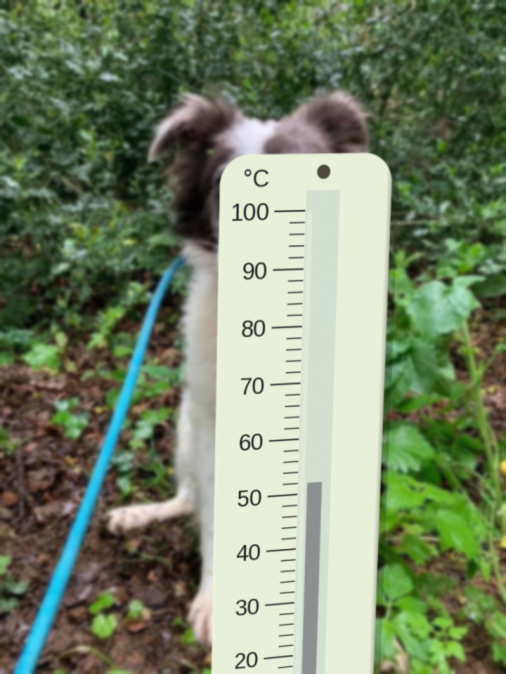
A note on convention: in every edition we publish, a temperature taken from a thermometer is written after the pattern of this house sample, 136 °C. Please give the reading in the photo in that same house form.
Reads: 52 °C
